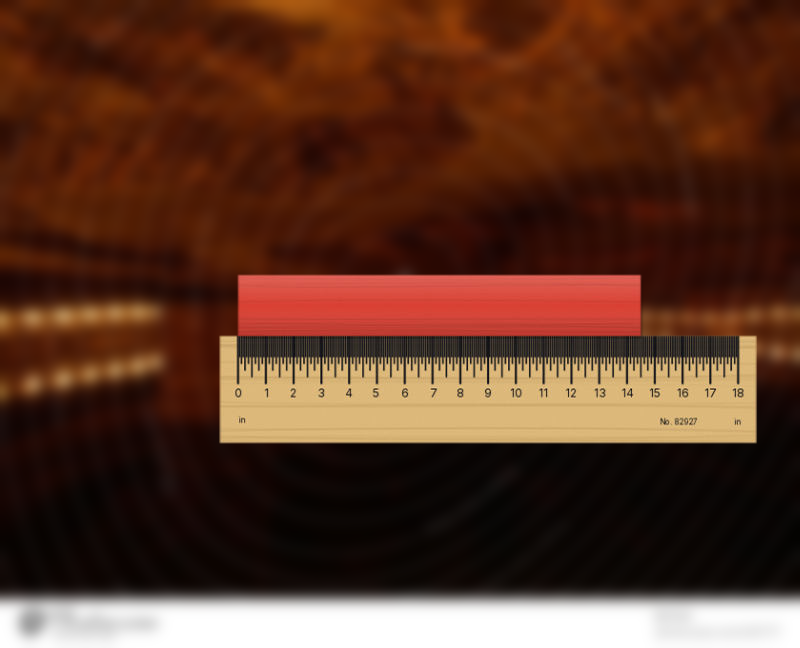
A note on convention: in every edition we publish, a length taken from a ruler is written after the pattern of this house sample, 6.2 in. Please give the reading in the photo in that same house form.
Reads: 14.5 in
